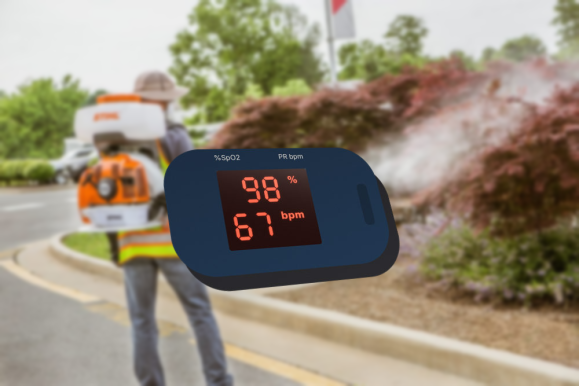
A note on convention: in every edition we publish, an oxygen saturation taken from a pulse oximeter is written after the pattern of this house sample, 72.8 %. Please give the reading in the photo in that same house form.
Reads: 98 %
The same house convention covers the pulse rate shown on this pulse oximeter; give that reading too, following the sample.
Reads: 67 bpm
